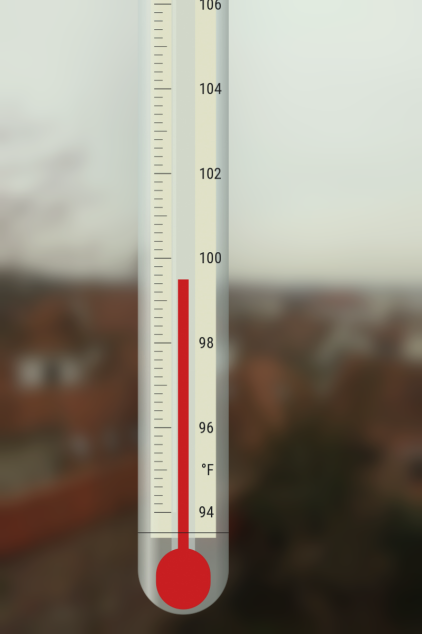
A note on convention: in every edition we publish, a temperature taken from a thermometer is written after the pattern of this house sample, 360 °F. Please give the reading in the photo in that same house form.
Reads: 99.5 °F
